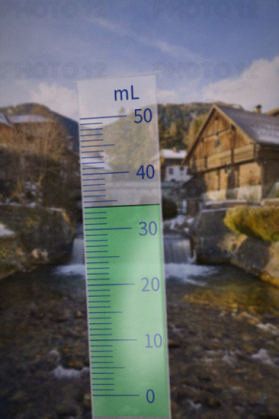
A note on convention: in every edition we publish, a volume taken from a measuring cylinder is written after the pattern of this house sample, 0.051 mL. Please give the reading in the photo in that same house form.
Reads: 34 mL
